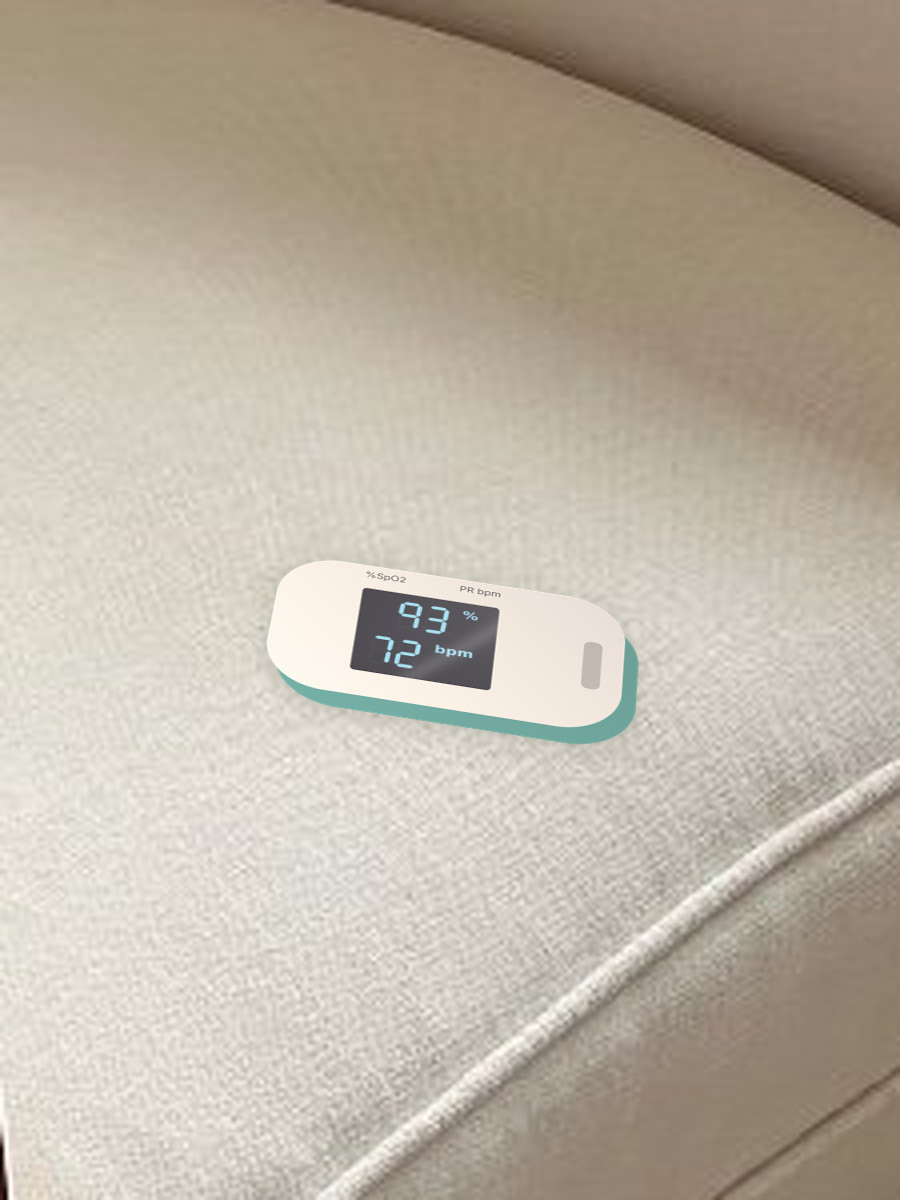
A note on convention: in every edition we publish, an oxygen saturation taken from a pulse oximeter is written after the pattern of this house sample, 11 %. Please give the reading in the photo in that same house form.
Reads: 93 %
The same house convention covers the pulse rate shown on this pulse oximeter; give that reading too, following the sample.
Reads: 72 bpm
